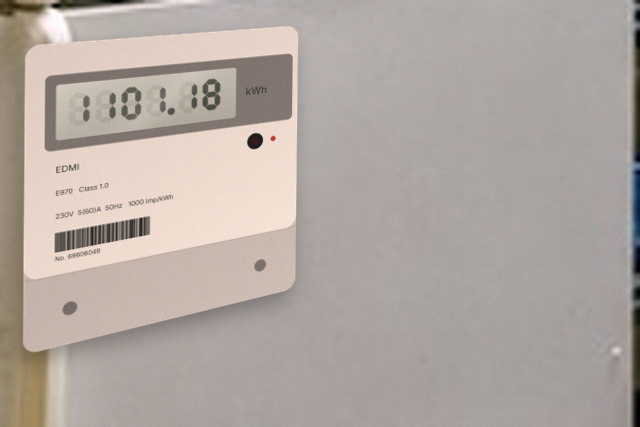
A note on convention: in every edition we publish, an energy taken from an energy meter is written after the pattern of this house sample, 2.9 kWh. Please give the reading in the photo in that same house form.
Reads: 1101.18 kWh
